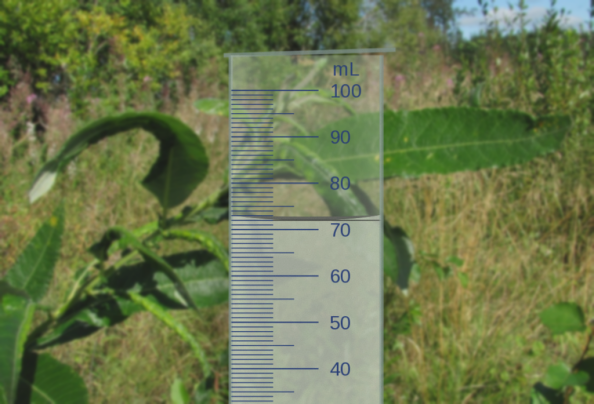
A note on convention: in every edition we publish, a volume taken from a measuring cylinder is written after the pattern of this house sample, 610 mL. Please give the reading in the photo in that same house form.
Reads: 72 mL
